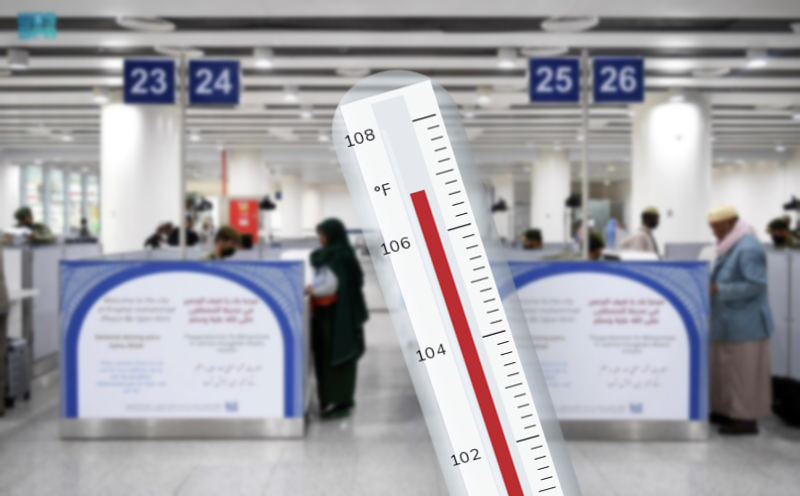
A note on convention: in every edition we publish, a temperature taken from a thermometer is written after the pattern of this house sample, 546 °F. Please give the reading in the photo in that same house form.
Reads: 106.8 °F
